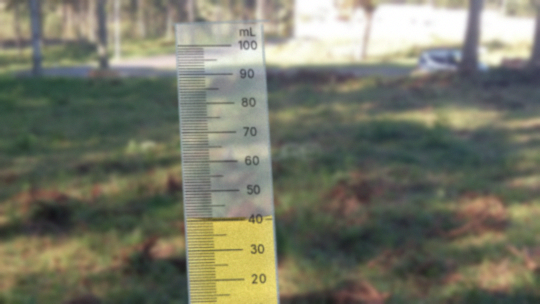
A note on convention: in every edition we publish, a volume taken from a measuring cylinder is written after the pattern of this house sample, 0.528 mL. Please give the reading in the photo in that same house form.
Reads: 40 mL
